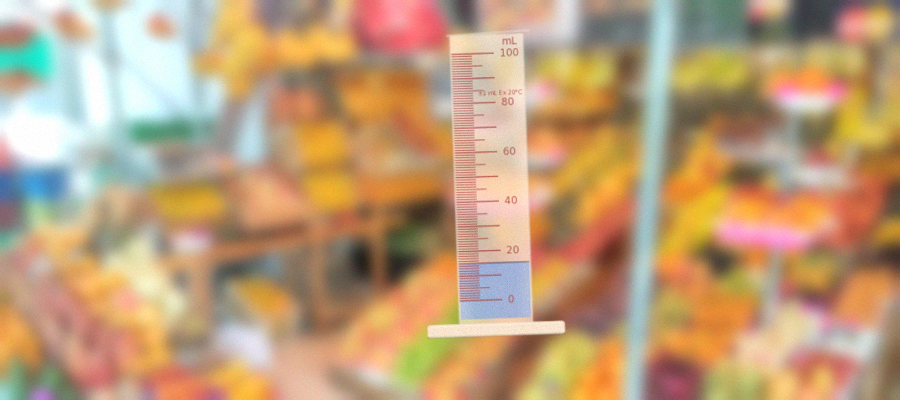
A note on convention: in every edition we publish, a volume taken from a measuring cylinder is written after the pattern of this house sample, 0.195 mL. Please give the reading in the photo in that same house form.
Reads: 15 mL
